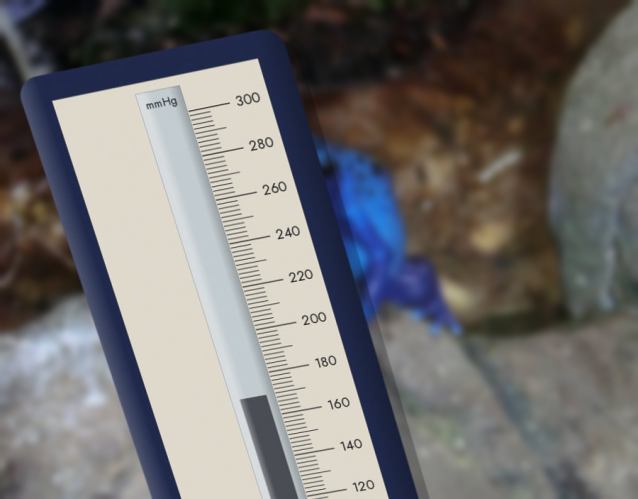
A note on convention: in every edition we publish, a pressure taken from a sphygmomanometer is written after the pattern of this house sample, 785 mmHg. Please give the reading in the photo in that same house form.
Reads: 170 mmHg
